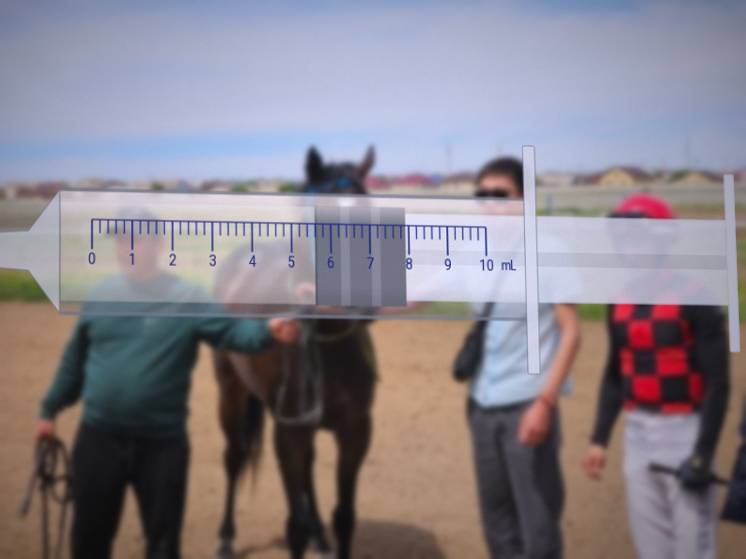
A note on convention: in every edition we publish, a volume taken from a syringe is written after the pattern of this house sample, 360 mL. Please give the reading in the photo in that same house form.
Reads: 5.6 mL
